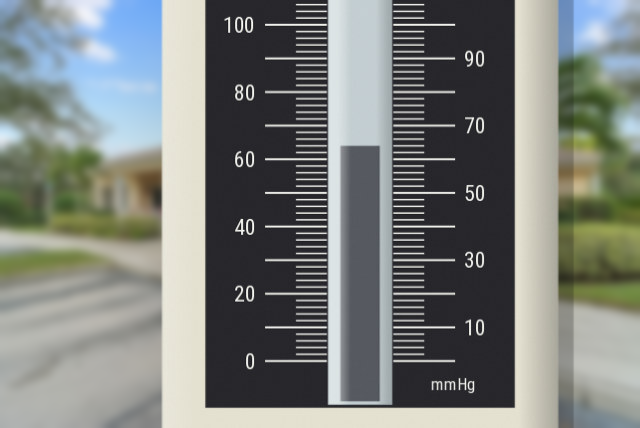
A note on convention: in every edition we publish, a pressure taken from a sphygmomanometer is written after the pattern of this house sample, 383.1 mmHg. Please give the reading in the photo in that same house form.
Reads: 64 mmHg
